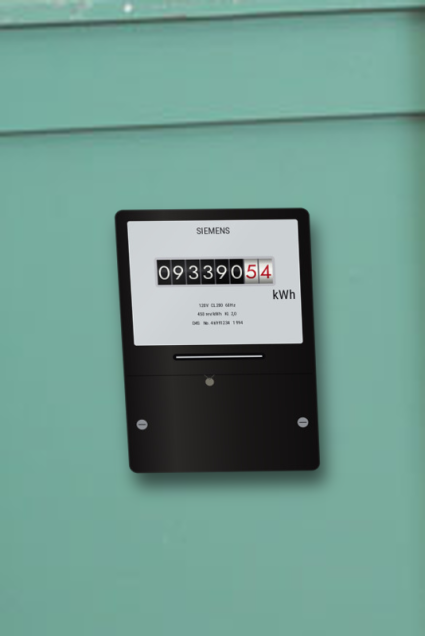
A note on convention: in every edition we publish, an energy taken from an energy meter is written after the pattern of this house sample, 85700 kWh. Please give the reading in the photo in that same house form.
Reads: 93390.54 kWh
